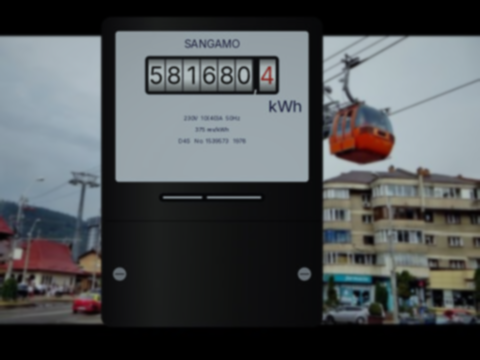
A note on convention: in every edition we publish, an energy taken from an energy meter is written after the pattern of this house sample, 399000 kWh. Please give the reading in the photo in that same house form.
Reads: 581680.4 kWh
